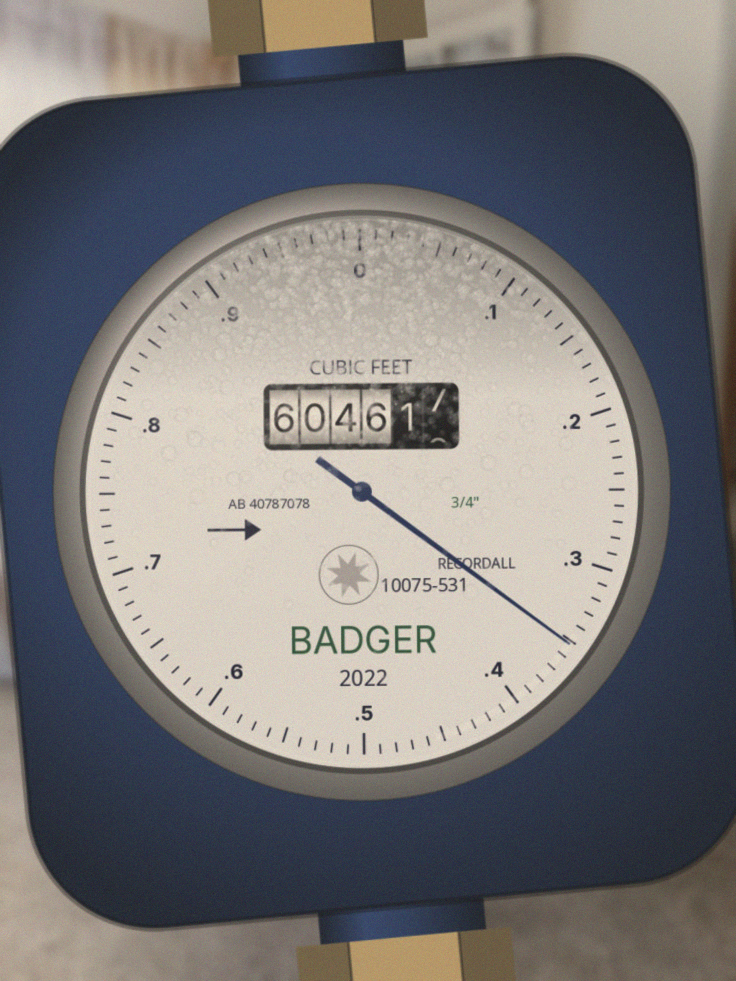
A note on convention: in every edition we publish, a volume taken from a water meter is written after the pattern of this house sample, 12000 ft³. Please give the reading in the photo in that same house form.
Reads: 604617.35 ft³
